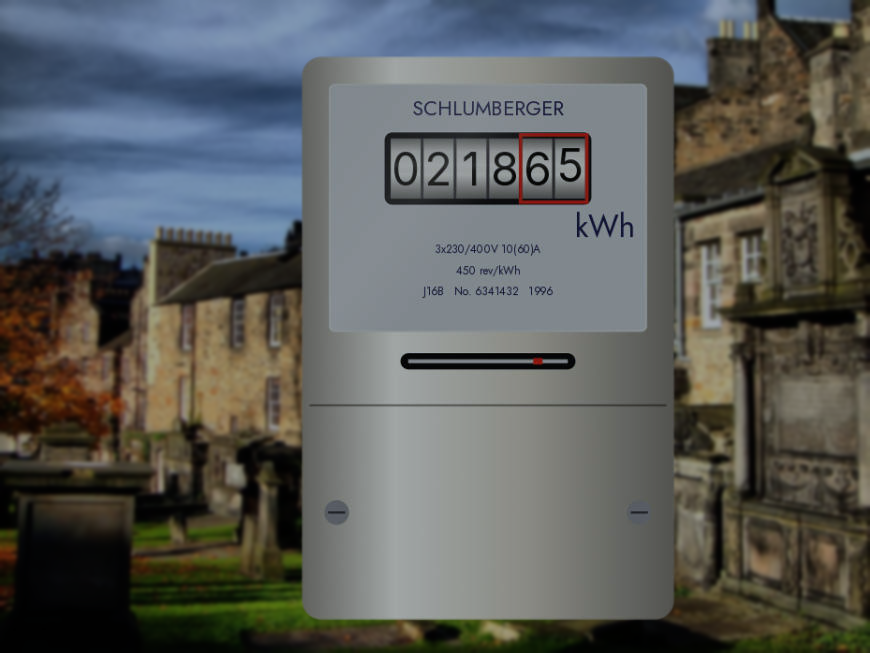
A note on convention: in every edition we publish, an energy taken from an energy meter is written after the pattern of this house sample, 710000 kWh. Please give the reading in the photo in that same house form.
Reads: 218.65 kWh
